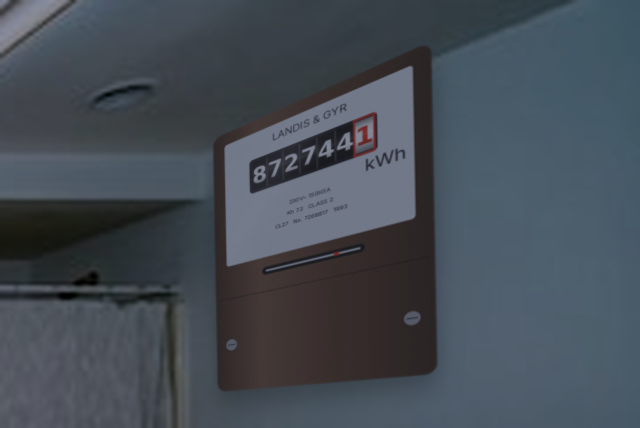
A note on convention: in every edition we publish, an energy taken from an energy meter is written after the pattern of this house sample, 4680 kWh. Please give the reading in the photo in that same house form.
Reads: 872744.1 kWh
